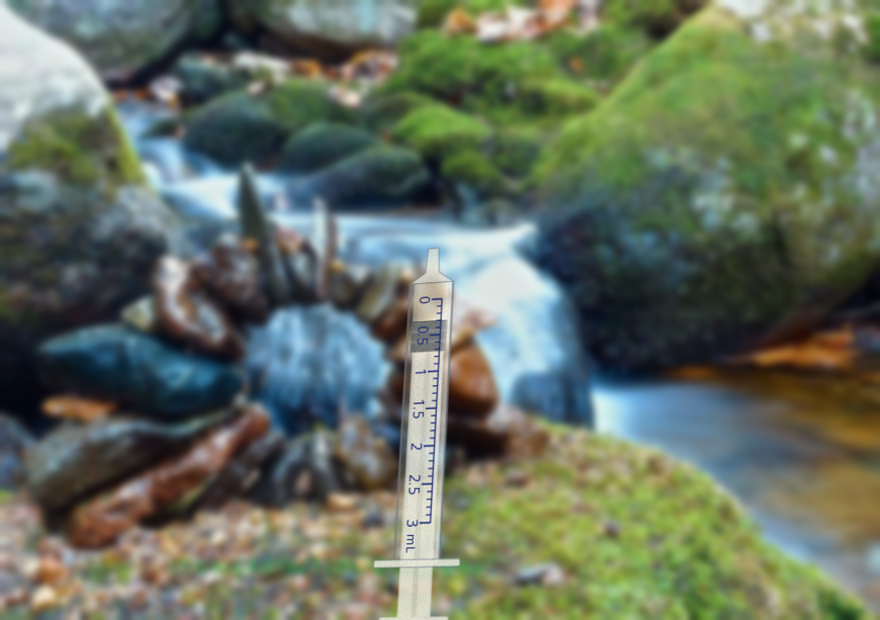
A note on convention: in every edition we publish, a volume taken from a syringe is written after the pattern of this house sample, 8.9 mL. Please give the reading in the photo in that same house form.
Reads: 0.3 mL
